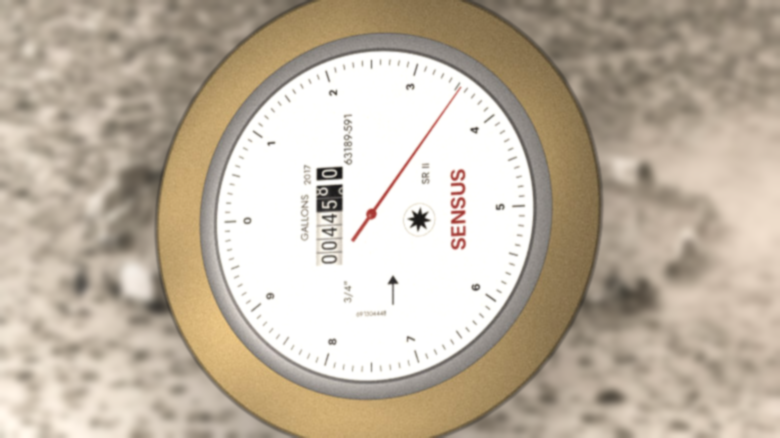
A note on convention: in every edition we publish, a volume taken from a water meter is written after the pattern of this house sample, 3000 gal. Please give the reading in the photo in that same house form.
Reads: 44583.5 gal
